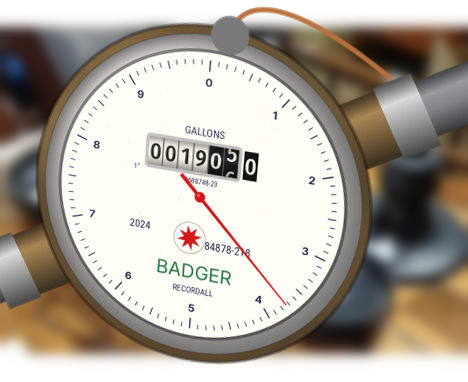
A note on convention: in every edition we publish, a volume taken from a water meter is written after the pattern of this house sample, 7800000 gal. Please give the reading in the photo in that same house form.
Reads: 19053.7 gal
